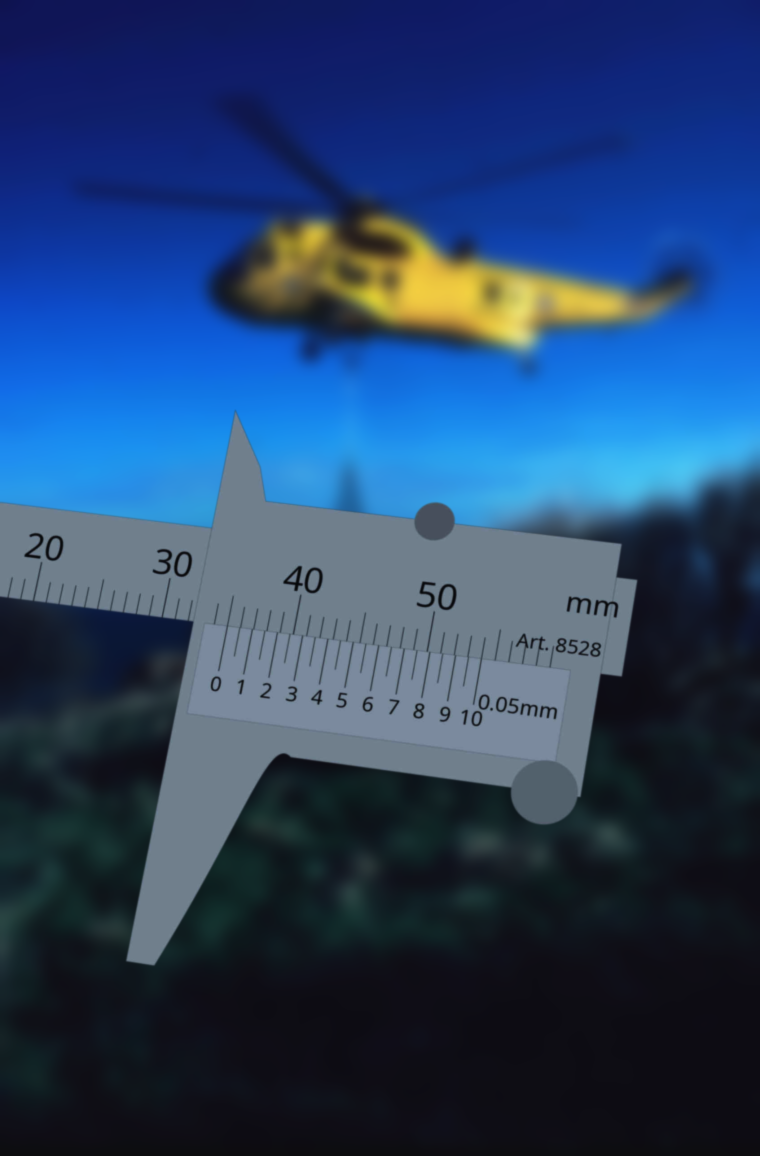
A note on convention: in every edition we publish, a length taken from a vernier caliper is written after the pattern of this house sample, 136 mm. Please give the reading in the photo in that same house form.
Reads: 35.0 mm
